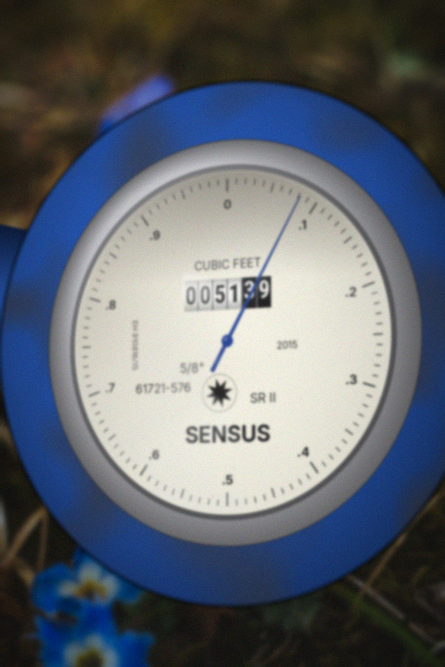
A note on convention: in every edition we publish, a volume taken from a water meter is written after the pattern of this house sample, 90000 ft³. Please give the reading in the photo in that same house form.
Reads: 5139.08 ft³
